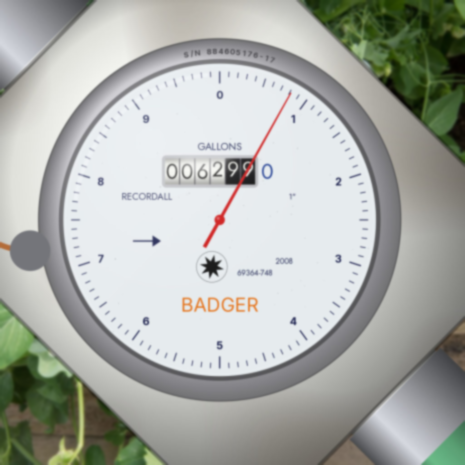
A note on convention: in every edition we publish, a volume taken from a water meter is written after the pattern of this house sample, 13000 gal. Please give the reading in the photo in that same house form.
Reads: 62990.8 gal
